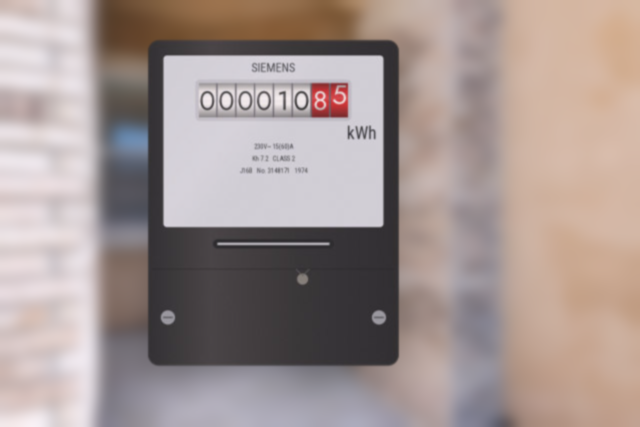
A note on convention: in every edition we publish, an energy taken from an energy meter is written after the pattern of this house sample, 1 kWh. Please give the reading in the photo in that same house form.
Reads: 10.85 kWh
